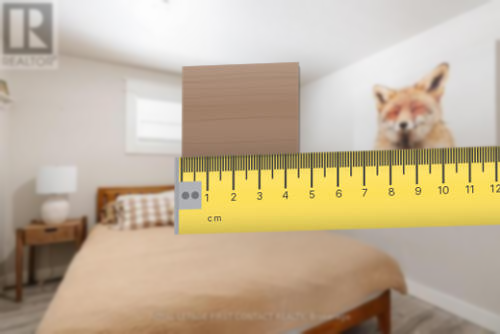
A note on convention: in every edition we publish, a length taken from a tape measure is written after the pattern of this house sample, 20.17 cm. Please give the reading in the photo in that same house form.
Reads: 4.5 cm
